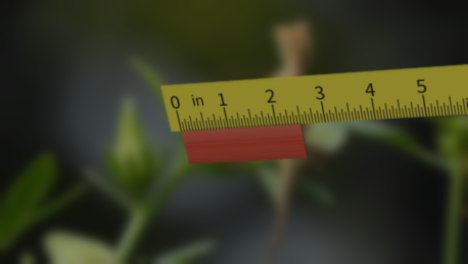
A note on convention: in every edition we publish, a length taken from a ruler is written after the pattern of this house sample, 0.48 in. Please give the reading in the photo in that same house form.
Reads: 2.5 in
